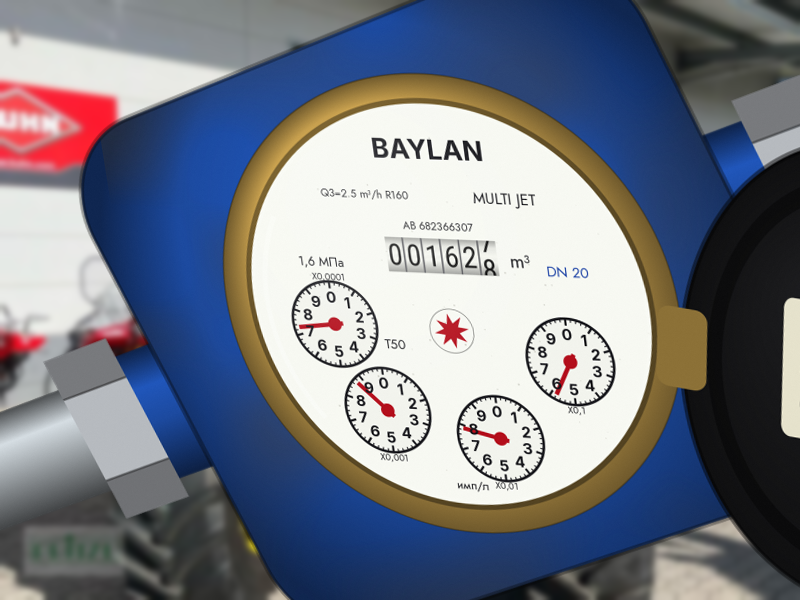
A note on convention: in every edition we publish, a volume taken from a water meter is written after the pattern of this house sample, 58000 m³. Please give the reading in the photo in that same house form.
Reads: 1627.5787 m³
